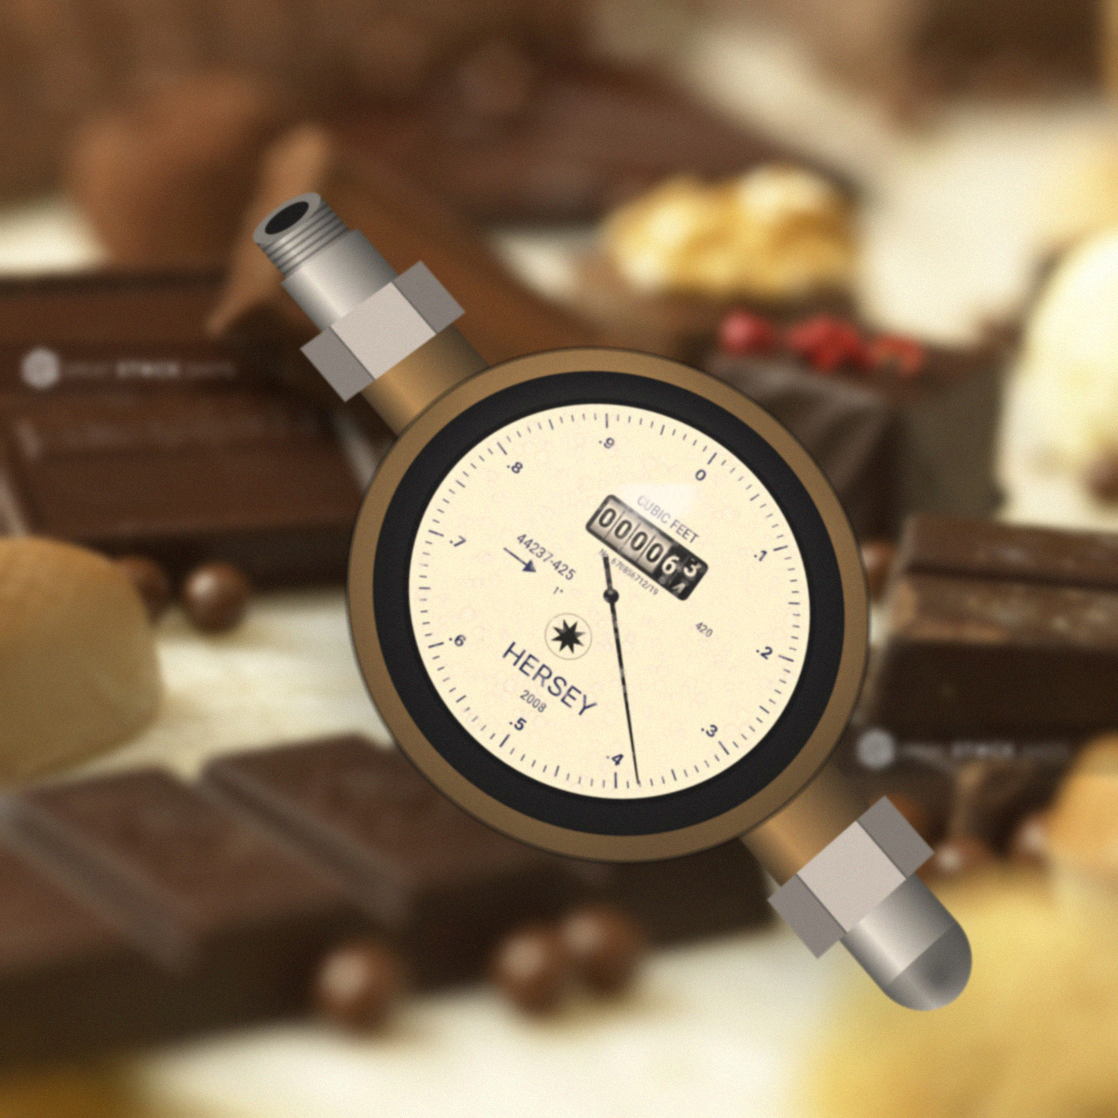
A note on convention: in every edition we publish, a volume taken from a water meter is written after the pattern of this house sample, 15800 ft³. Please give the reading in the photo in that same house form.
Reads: 63.38 ft³
